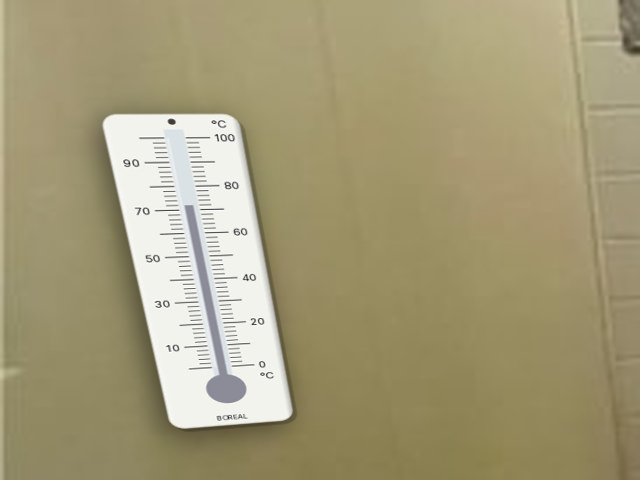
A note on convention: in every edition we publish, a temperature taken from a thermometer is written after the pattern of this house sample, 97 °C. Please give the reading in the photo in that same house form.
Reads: 72 °C
